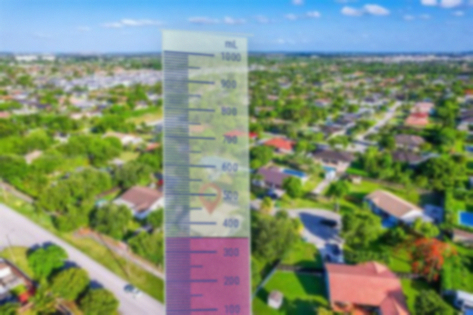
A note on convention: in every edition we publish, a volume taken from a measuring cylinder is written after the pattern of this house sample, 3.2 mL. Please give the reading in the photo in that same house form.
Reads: 350 mL
